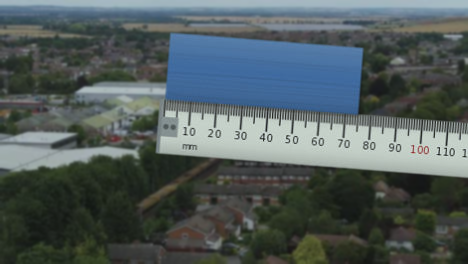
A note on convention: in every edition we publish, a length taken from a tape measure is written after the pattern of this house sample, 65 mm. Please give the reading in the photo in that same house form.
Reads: 75 mm
